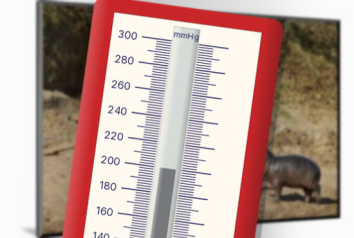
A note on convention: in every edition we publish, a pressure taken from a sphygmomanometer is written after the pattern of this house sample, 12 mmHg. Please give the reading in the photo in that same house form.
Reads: 200 mmHg
